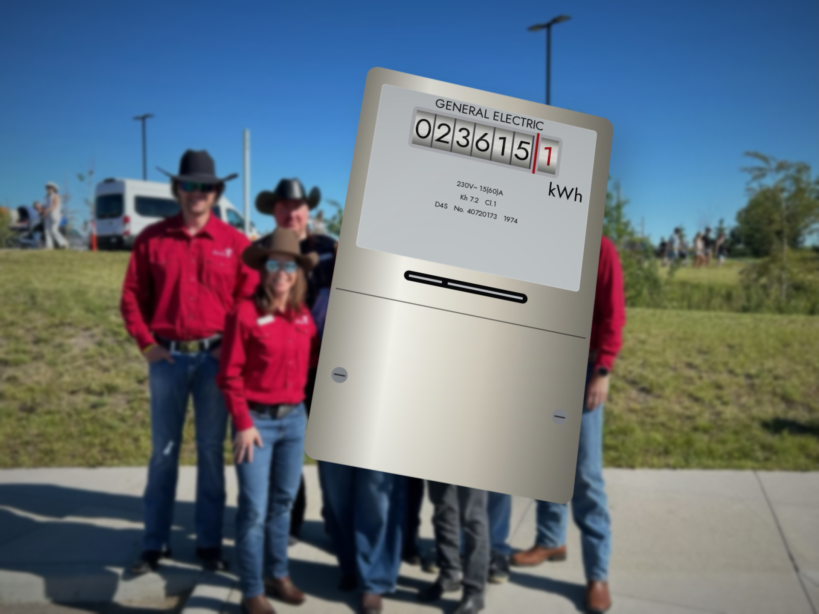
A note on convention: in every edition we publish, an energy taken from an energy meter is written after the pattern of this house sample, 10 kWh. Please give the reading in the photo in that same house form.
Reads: 23615.1 kWh
